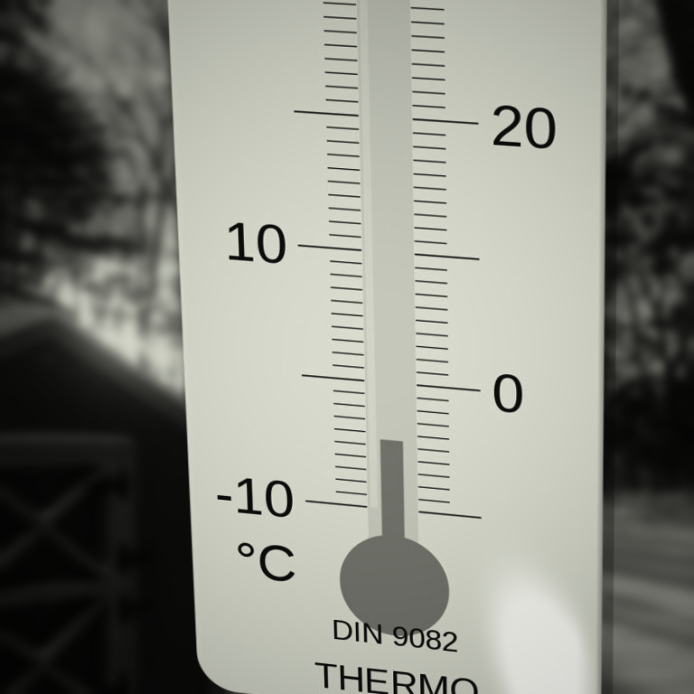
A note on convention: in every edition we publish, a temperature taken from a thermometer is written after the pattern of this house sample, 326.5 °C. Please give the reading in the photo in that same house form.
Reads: -4.5 °C
